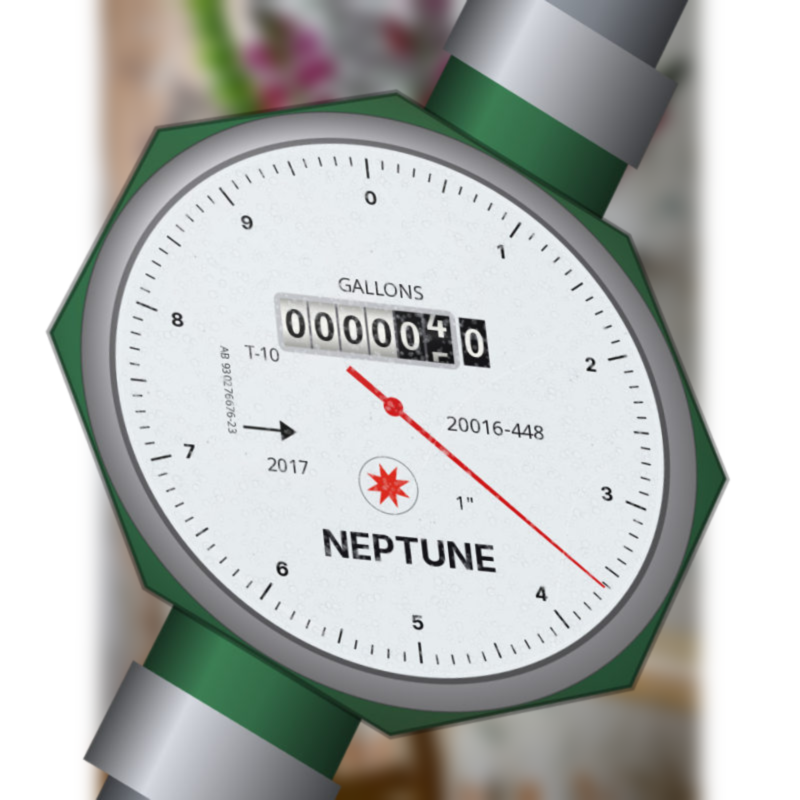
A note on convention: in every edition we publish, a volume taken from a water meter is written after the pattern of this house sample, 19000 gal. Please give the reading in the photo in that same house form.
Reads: 43.6 gal
